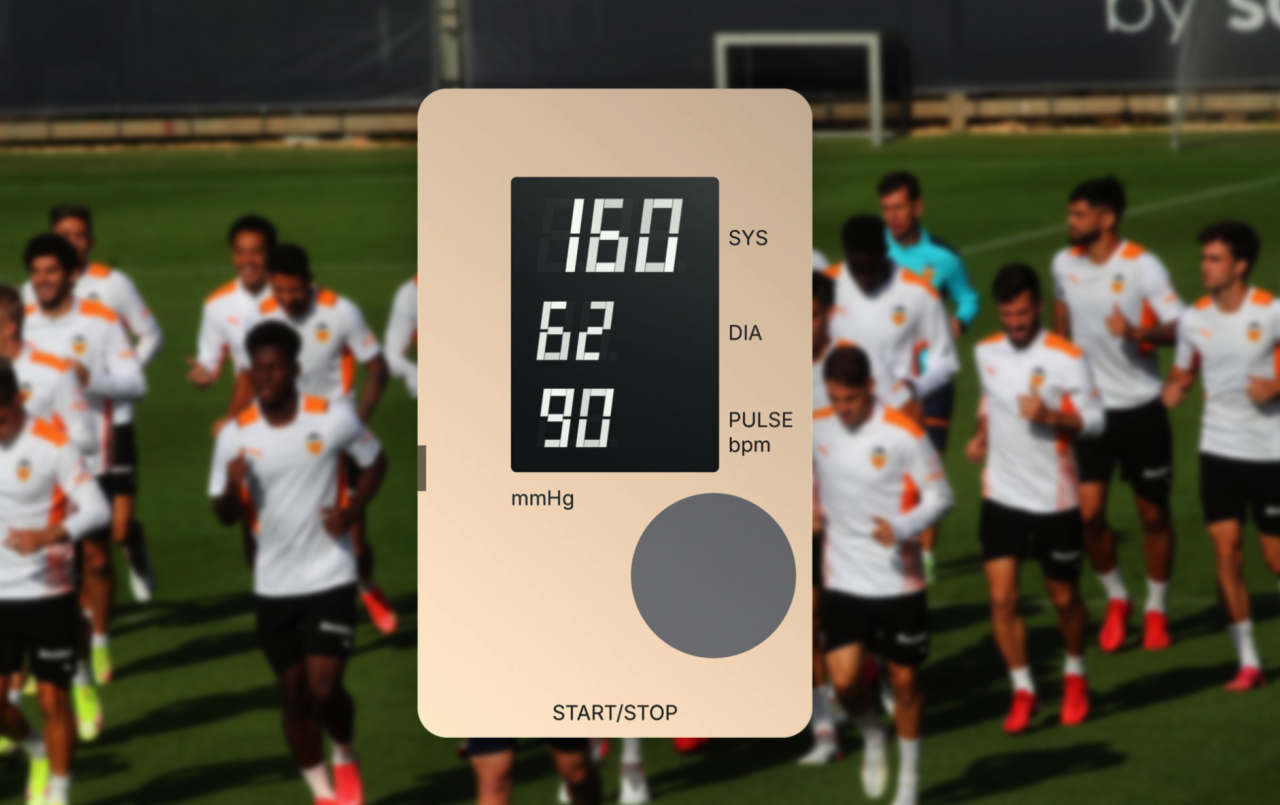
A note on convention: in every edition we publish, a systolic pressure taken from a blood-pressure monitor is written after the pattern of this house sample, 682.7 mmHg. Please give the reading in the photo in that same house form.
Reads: 160 mmHg
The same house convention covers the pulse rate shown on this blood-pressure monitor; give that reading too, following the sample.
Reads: 90 bpm
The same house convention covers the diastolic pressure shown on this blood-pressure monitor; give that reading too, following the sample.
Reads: 62 mmHg
